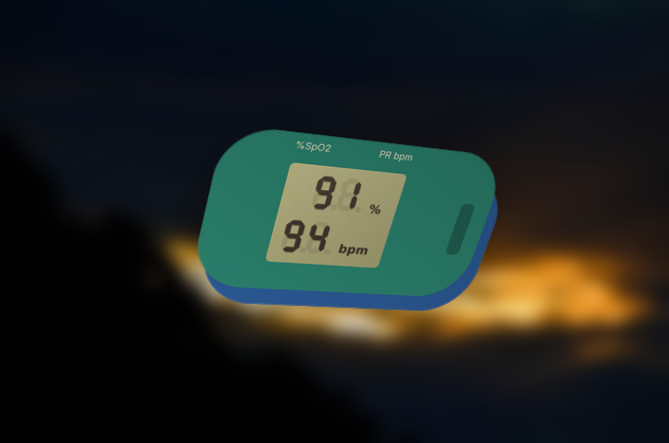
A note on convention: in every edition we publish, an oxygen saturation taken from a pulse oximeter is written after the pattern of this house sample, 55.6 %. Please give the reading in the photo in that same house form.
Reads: 91 %
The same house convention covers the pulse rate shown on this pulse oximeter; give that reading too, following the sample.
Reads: 94 bpm
